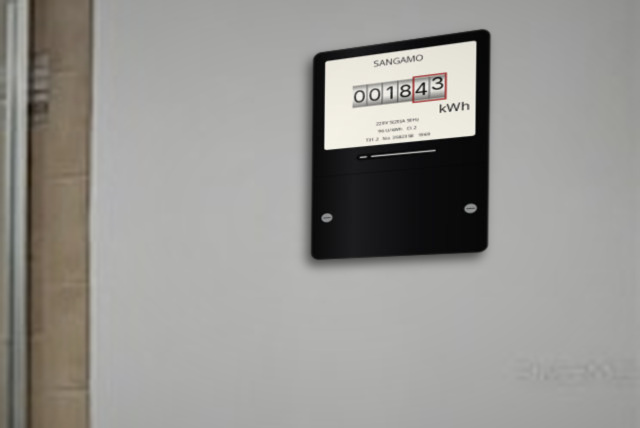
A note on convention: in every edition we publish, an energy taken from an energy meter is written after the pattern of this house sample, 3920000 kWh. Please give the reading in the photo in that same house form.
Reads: 18.43 kWh
